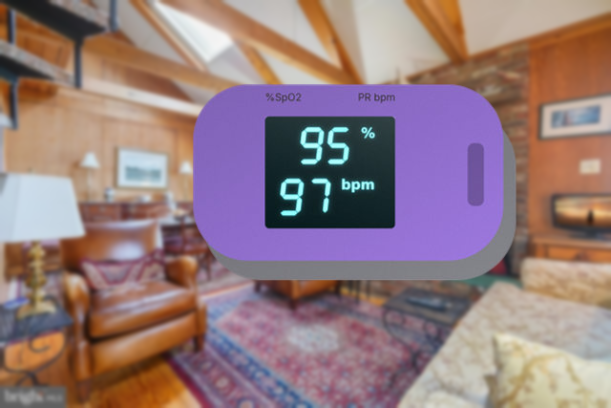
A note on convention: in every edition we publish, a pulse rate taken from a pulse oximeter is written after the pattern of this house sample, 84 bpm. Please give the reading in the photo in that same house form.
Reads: 97 bpm
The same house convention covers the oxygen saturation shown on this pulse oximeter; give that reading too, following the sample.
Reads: 95 %
